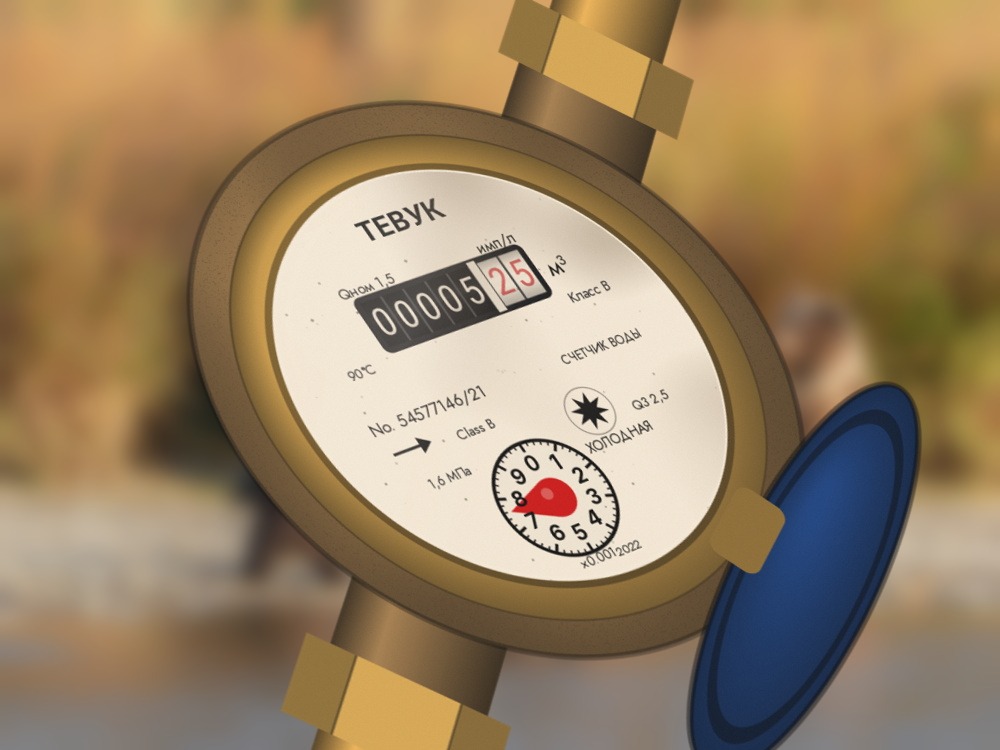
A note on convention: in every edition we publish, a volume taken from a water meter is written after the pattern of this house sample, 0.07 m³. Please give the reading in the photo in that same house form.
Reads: 5.257 m³
